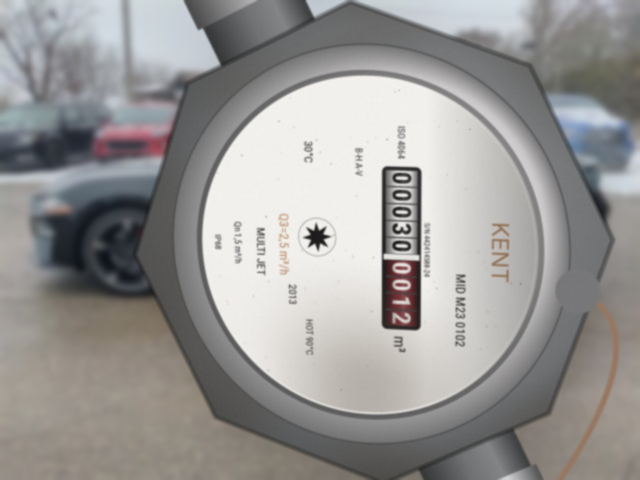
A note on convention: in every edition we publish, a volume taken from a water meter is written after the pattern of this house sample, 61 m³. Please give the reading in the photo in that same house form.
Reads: 30.0012 m³
